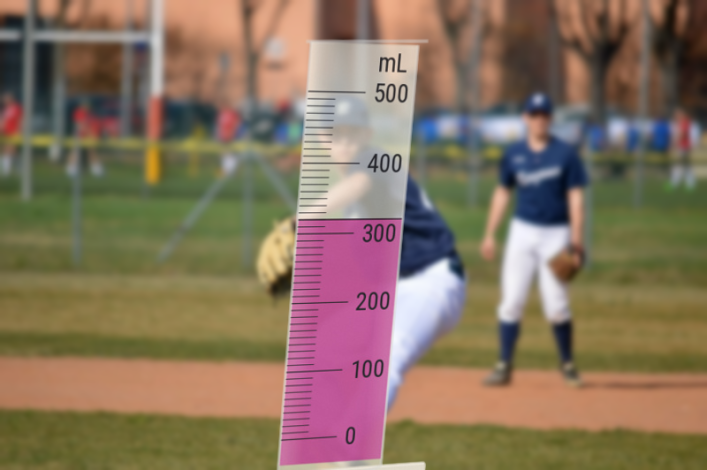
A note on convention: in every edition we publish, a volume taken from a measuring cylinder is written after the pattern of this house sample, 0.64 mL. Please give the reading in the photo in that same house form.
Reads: 320 mL
